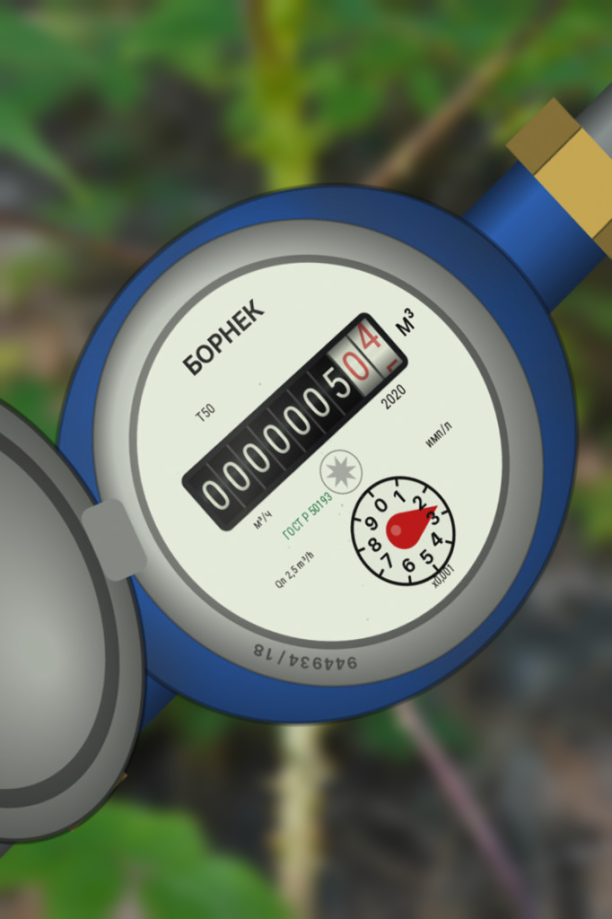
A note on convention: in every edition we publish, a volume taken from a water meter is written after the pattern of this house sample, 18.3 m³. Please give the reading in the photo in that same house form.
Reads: 5.042 m³
